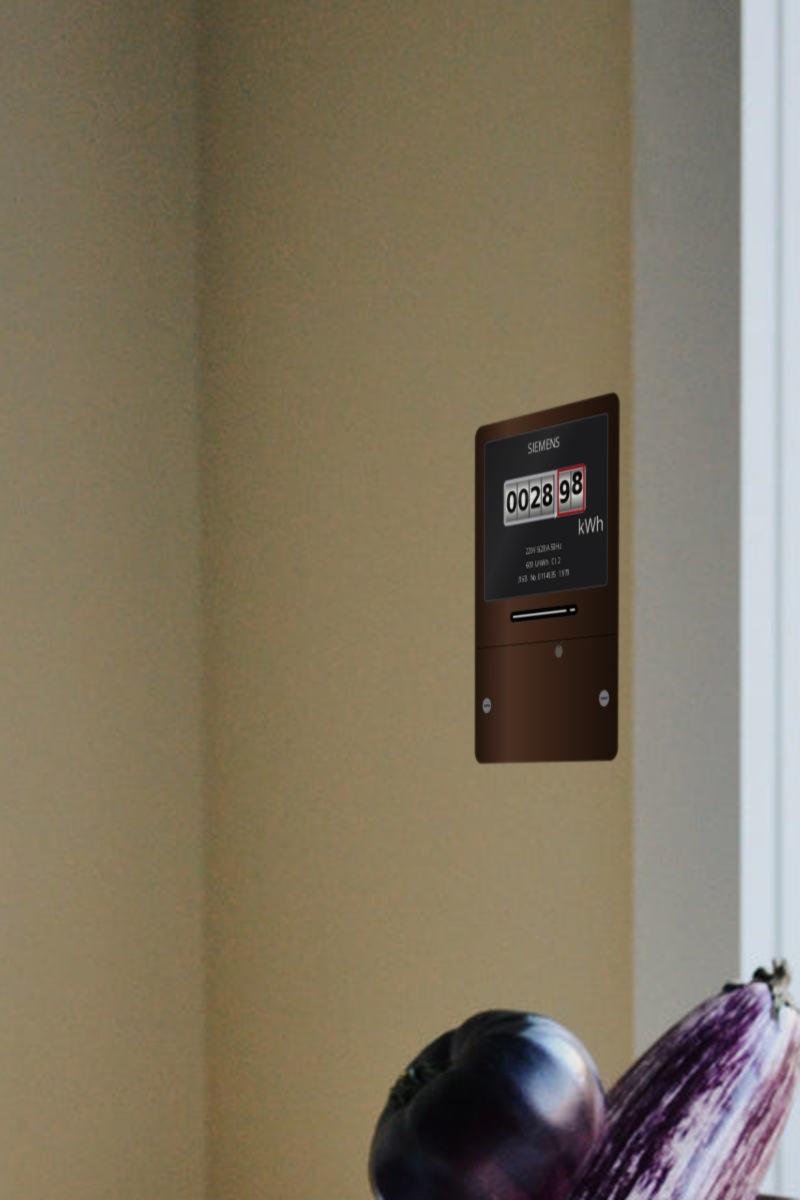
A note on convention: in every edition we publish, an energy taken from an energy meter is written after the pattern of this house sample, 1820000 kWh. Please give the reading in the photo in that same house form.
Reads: 28.98 kWh
